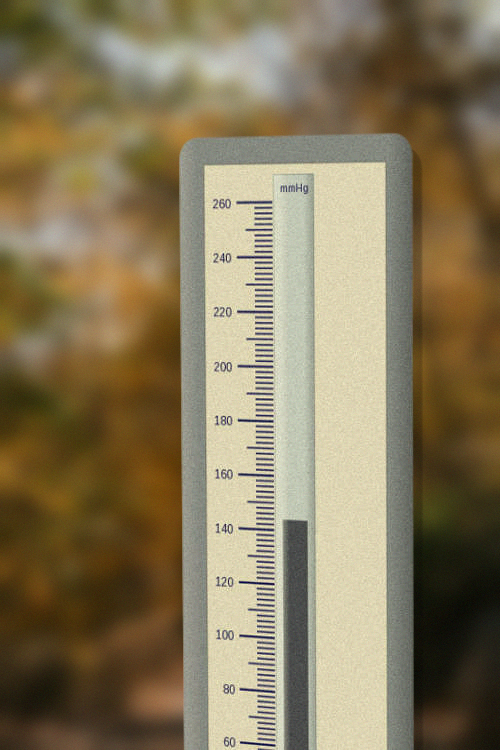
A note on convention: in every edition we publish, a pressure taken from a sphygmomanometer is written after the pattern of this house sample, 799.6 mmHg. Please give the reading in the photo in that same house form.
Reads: 144 mmHg
